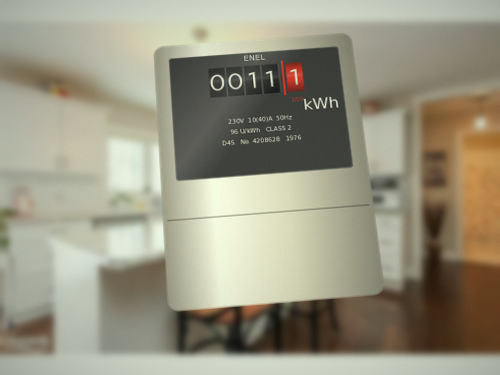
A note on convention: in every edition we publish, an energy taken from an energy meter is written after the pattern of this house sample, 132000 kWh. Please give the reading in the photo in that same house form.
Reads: 11.1 kWh
